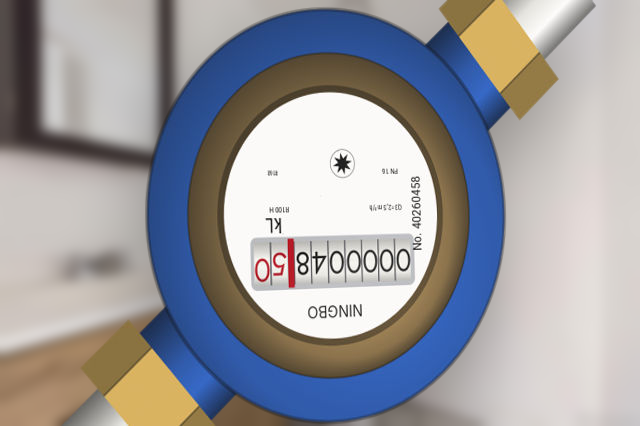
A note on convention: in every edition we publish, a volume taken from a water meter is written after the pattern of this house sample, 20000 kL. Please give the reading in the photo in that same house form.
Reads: 48.50 kL
